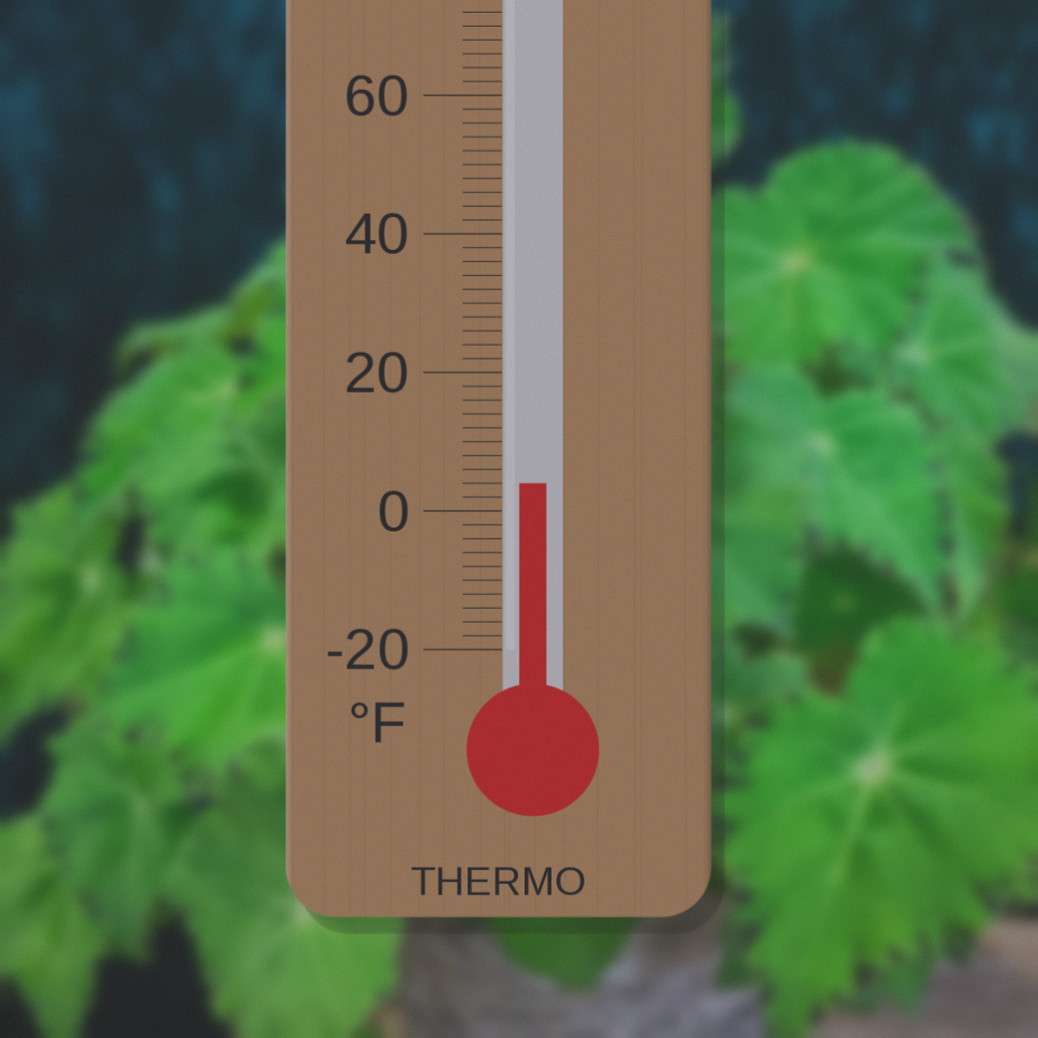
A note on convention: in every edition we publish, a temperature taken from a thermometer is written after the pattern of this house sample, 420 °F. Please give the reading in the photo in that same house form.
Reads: 4 °F
